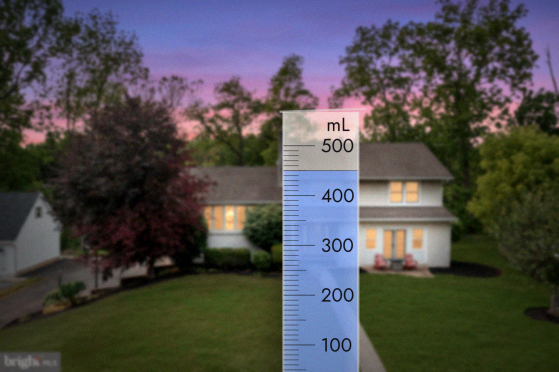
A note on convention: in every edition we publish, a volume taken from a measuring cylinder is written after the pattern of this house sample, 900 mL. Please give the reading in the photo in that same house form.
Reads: 450 mL
